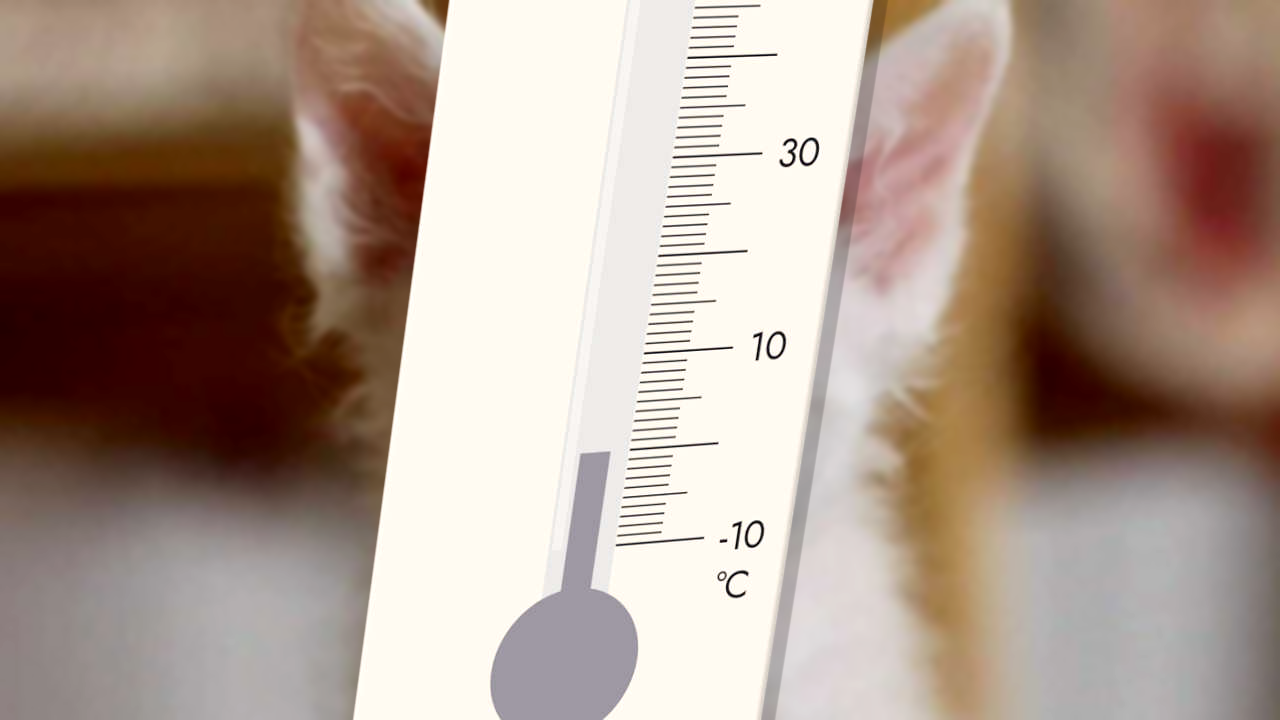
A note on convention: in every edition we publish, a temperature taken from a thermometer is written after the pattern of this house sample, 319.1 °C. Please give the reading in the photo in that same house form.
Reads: 0 °C
